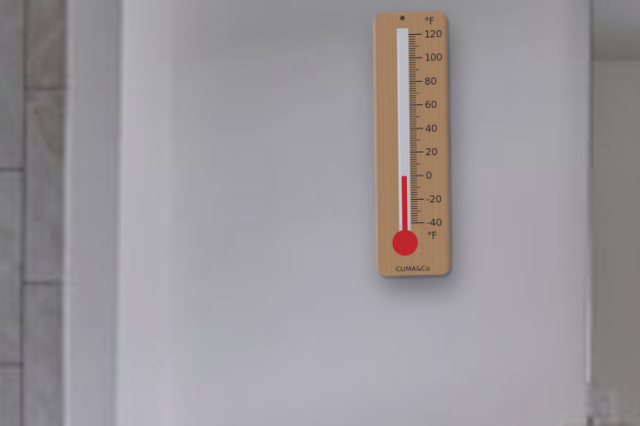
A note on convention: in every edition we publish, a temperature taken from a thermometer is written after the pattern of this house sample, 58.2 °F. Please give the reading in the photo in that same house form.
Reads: 0 °F
